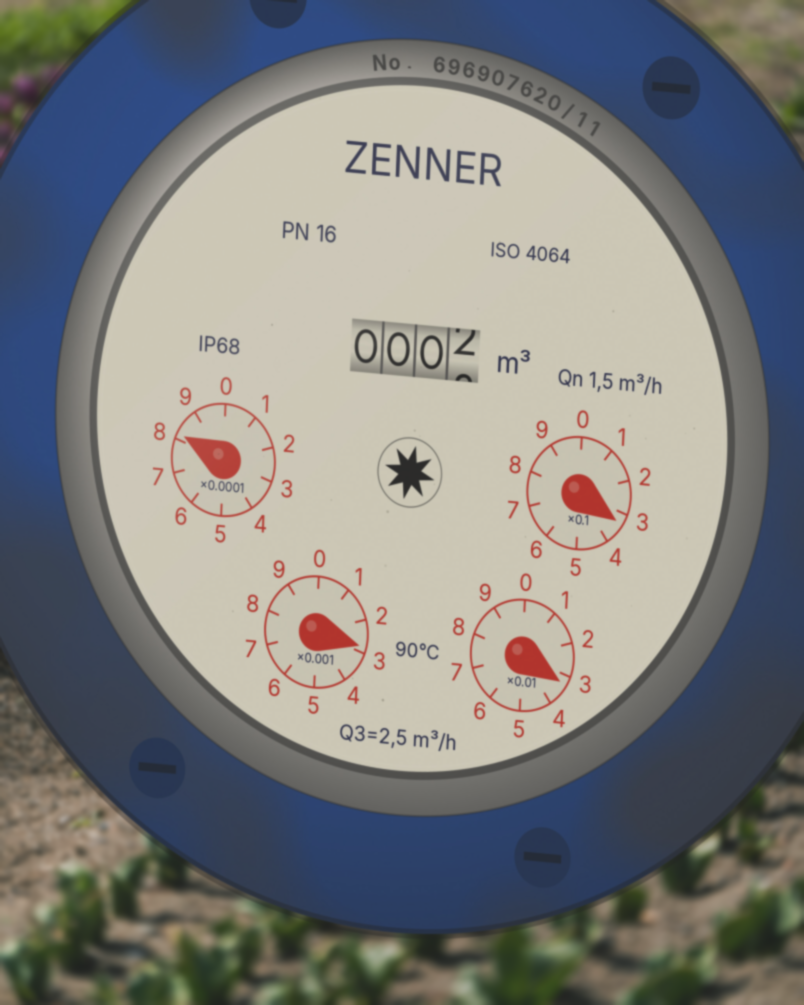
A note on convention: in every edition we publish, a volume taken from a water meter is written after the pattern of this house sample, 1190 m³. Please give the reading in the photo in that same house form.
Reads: 2.3328 m³
